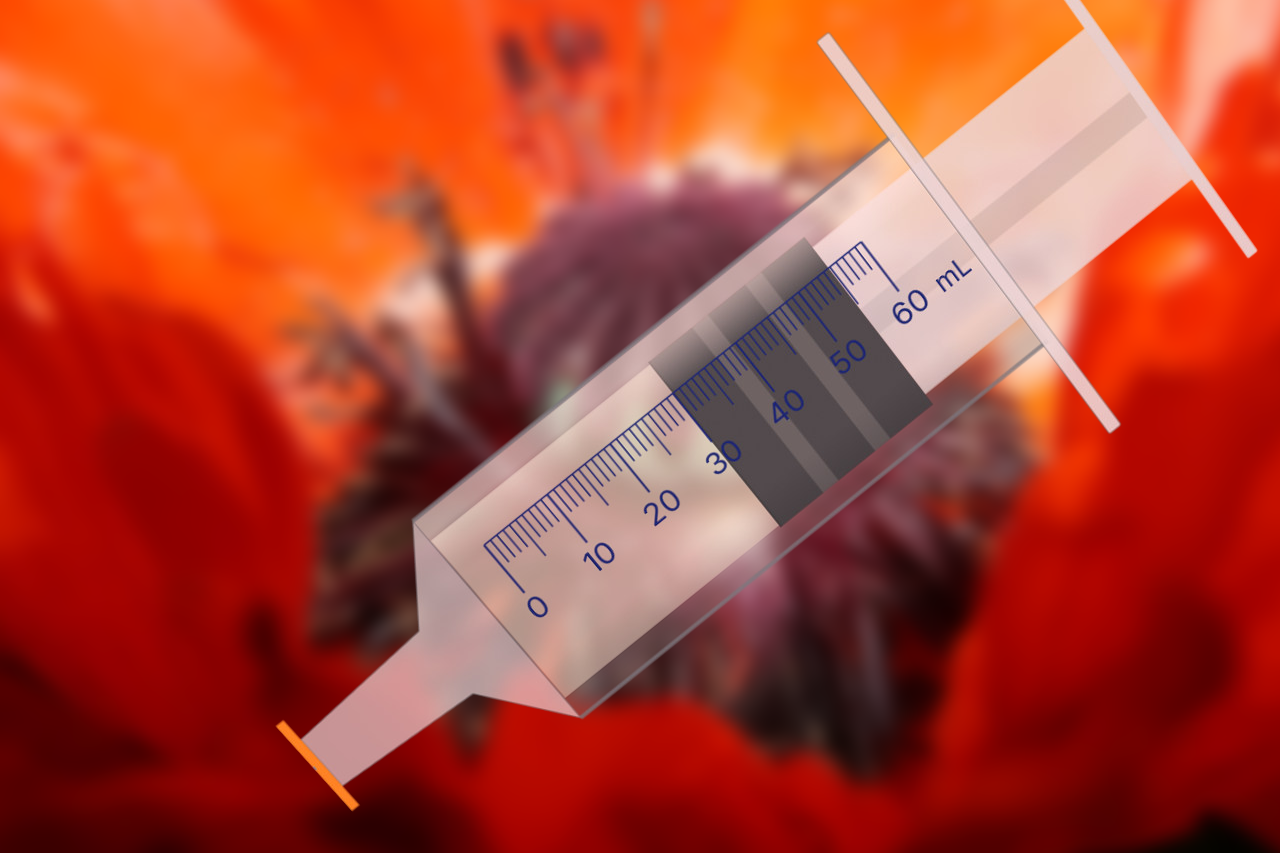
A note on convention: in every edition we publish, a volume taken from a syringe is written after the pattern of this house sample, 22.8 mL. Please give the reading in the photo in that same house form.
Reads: 30 mL
